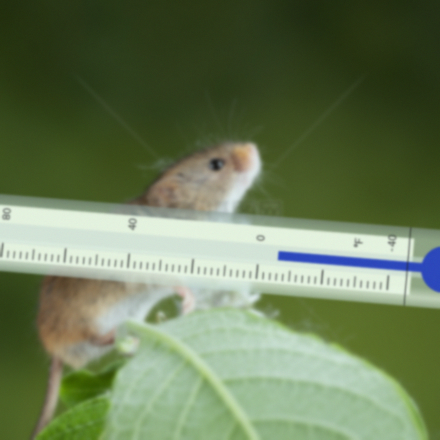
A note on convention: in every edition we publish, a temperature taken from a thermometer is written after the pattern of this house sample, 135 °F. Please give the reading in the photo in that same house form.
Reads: -6 °F
